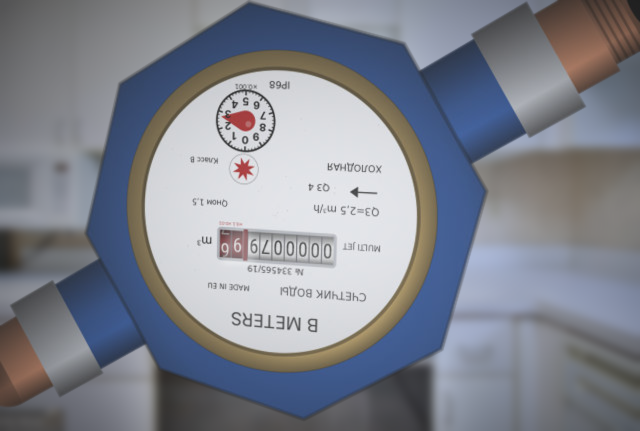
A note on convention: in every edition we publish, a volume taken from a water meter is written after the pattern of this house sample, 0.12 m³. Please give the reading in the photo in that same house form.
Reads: 79.962 m³
